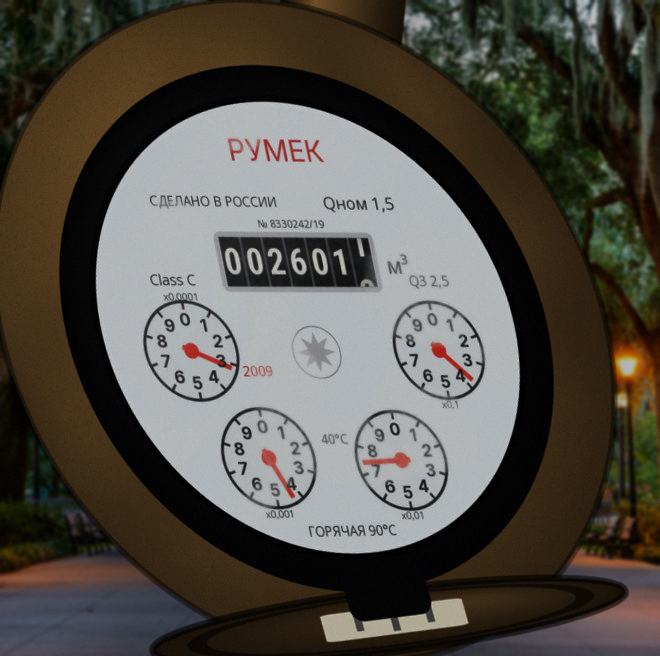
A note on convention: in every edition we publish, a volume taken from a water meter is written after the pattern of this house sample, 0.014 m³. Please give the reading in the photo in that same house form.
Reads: 26011.3743 m³
